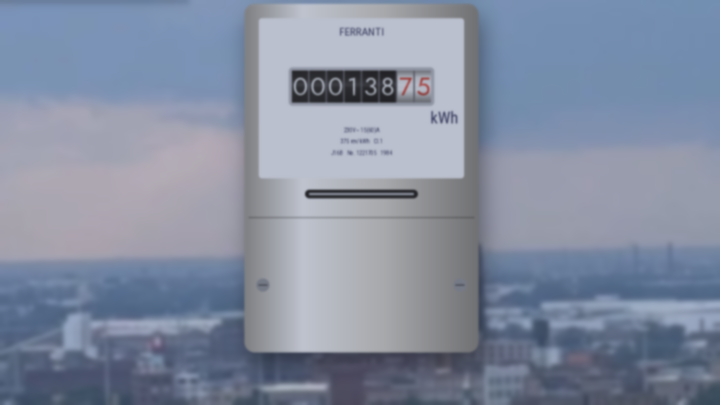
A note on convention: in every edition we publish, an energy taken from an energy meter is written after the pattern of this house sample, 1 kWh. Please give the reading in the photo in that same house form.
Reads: 138.75 kWh
